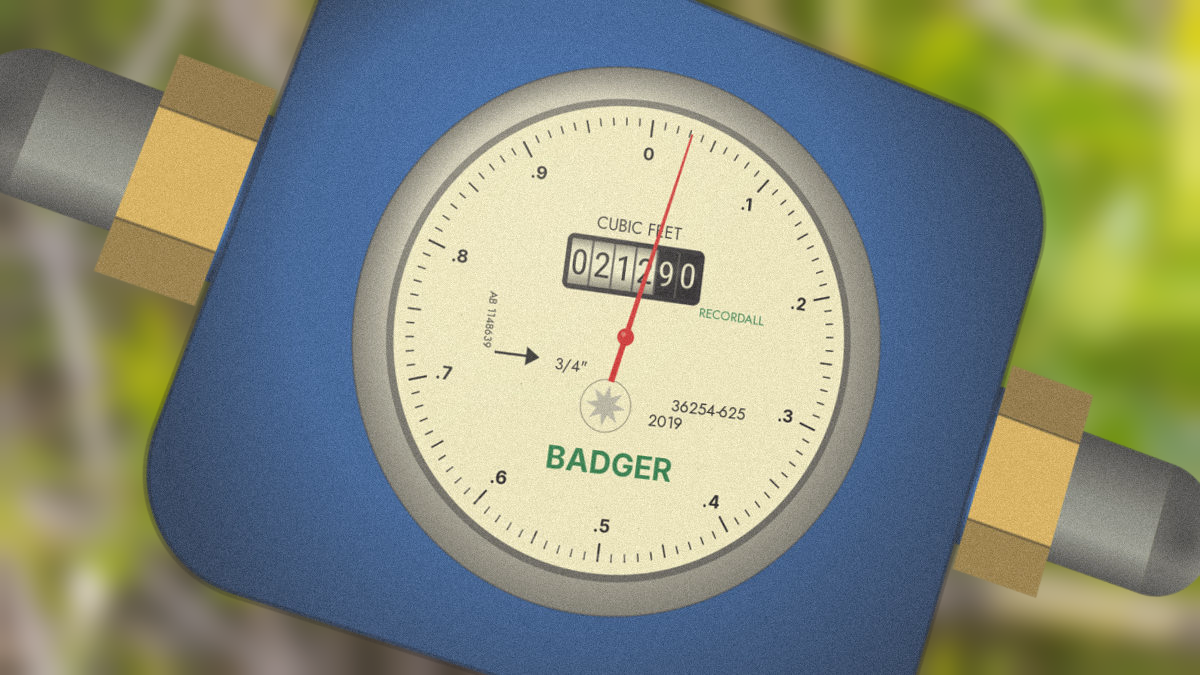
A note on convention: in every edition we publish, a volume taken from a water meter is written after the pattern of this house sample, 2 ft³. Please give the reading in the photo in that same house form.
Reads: 21290.03 ft³
